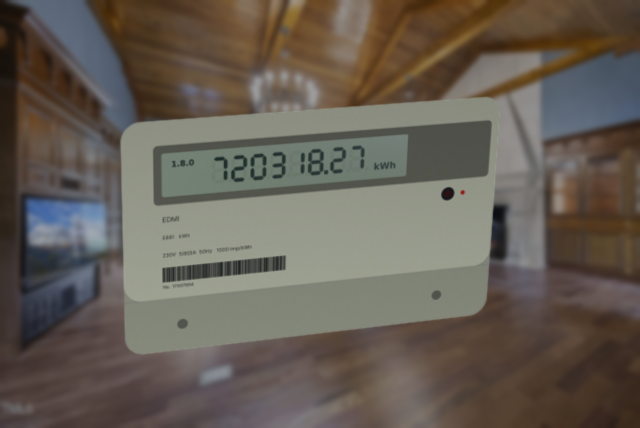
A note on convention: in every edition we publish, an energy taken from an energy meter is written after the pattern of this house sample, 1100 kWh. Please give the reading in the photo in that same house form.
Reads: 720318.27 kWh
